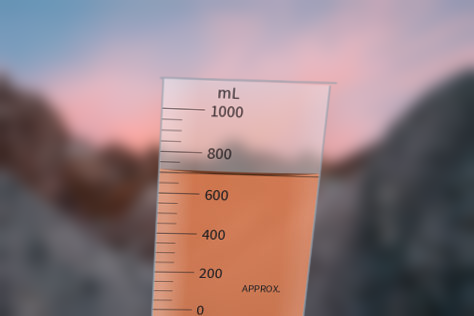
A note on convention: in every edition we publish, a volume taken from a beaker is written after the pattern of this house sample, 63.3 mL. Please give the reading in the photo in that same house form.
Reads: 700 mL
